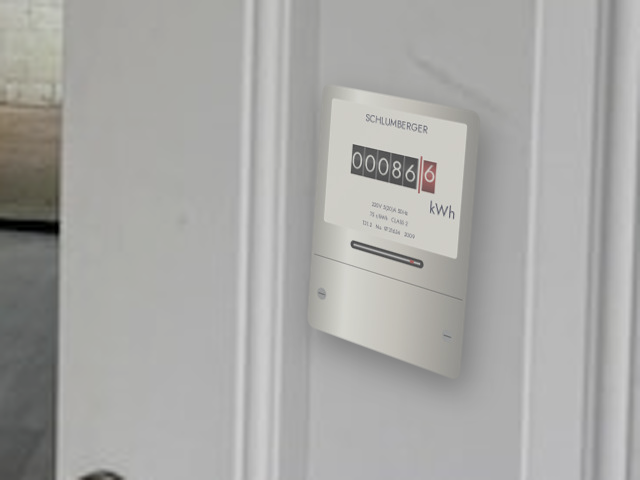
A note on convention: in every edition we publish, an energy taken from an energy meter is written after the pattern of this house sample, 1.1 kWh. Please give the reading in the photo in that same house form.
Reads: 86.6 kWh
